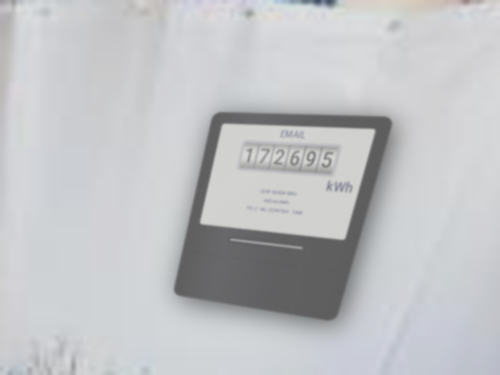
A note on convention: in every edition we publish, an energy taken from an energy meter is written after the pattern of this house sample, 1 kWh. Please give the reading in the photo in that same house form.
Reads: 172695 kWh
